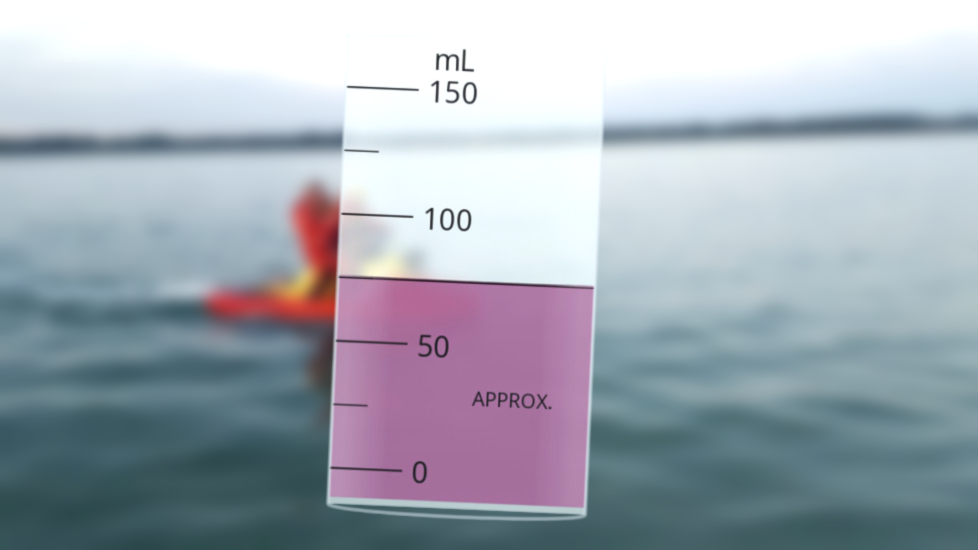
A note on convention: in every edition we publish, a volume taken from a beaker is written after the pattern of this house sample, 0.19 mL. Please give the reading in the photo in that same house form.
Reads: 75 mL
